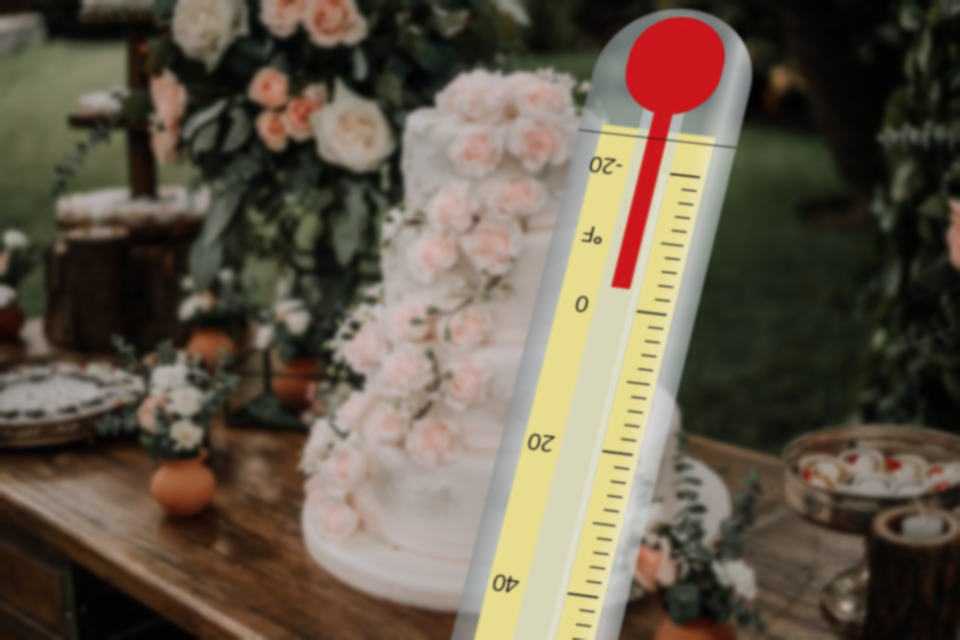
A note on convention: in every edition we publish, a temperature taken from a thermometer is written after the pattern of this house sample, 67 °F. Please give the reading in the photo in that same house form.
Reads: -3 °F
